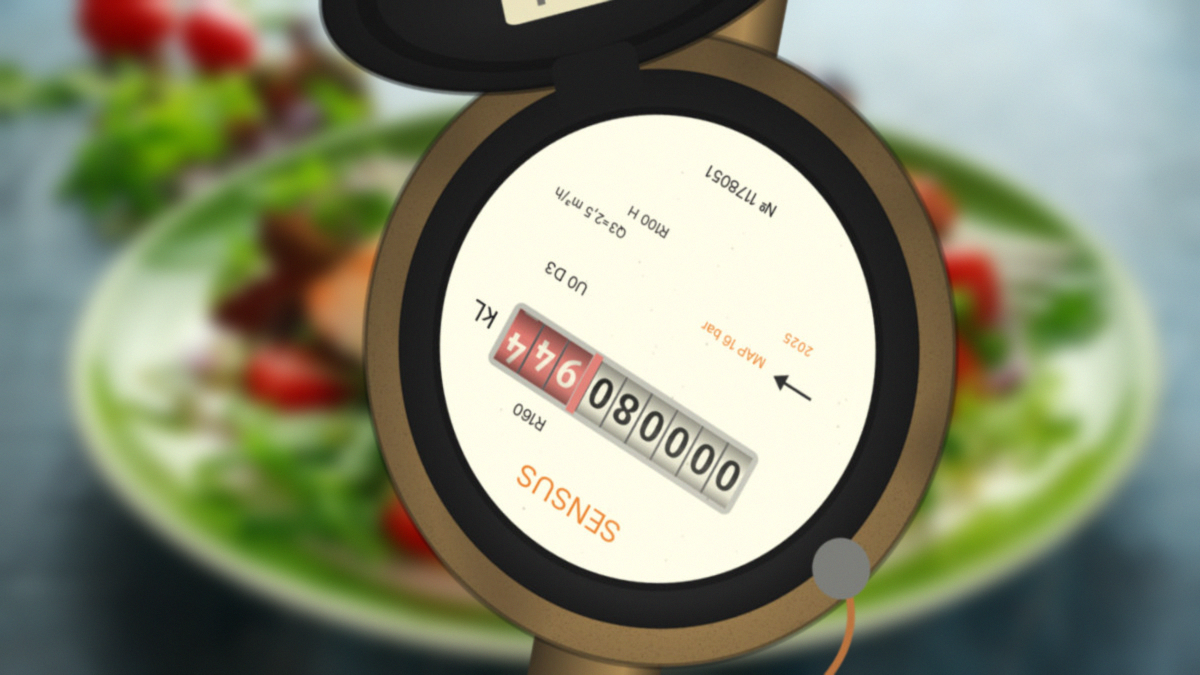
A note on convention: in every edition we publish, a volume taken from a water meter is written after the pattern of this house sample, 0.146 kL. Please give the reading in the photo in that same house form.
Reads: 80.944 kL
